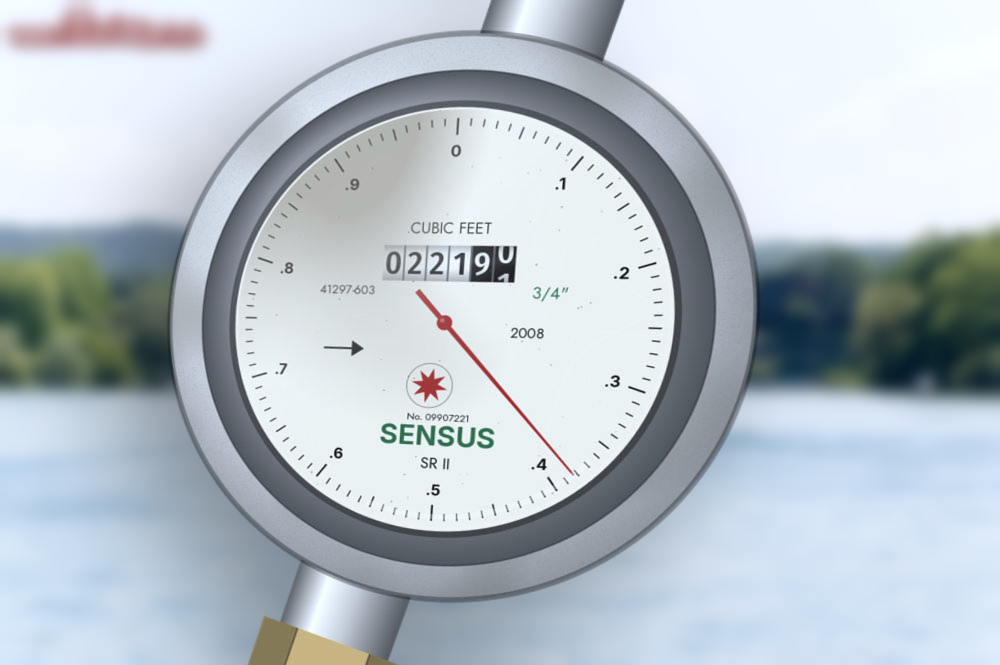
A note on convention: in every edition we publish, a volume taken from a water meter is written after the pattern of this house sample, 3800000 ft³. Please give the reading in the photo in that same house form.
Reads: 22190.38 ft³
